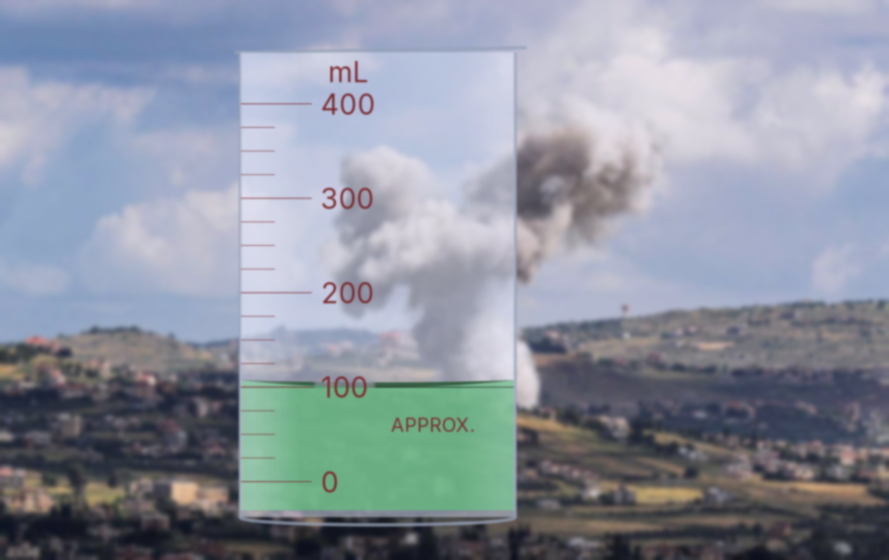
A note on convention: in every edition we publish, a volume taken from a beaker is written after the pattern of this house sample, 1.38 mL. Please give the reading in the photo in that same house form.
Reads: 100 mL
